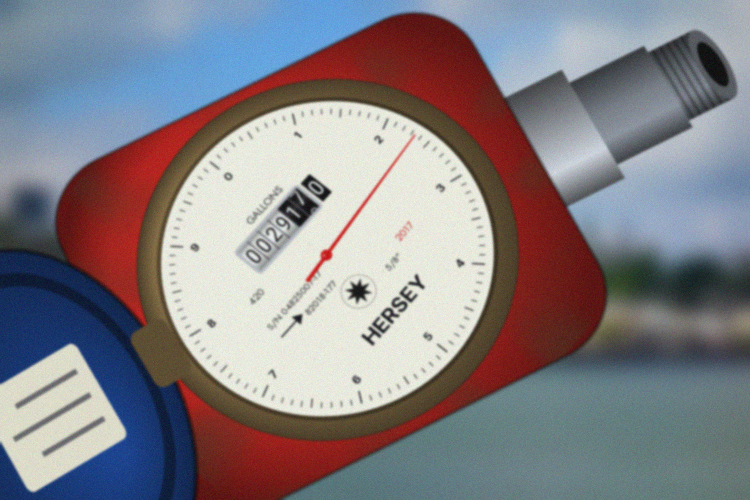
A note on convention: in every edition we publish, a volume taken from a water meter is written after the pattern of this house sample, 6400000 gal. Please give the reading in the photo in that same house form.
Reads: 29172.3 gal
